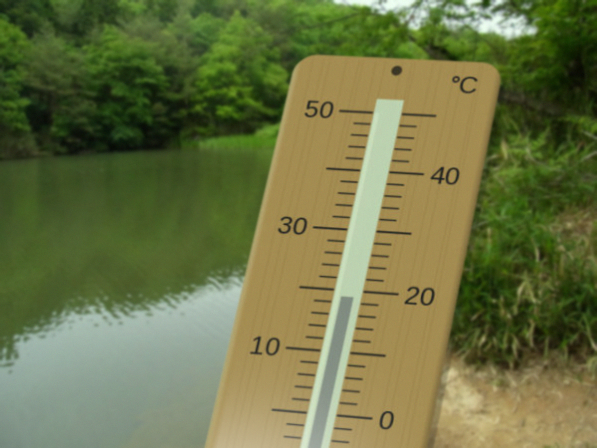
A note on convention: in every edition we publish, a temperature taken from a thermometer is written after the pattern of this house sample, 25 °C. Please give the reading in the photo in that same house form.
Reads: 19 °C
